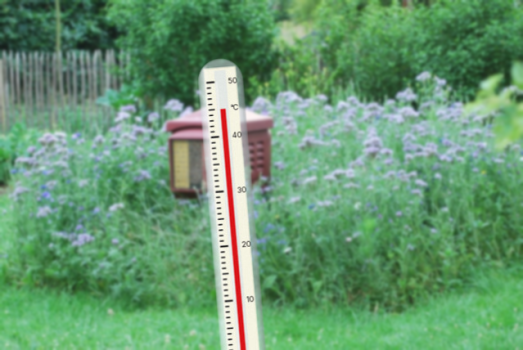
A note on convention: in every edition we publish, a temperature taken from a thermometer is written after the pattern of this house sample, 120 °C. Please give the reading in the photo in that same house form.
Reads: 45 °C
